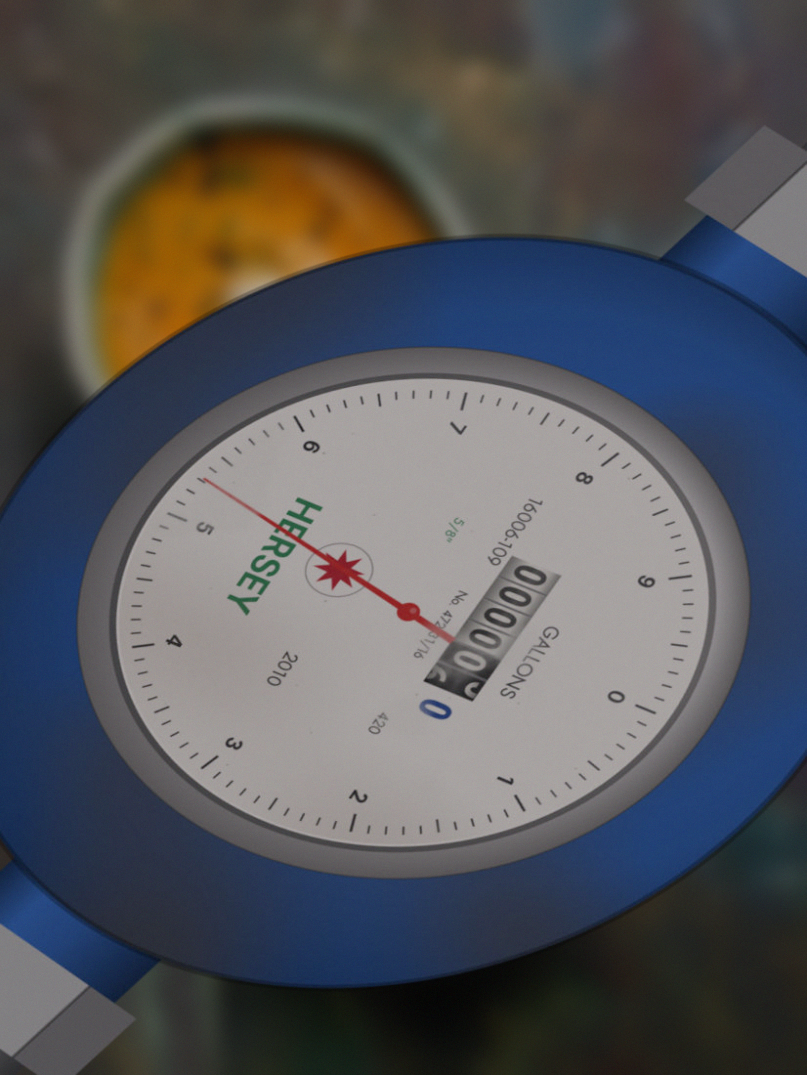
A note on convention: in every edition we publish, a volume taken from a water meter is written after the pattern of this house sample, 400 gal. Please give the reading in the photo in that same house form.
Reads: 55.3 gal
